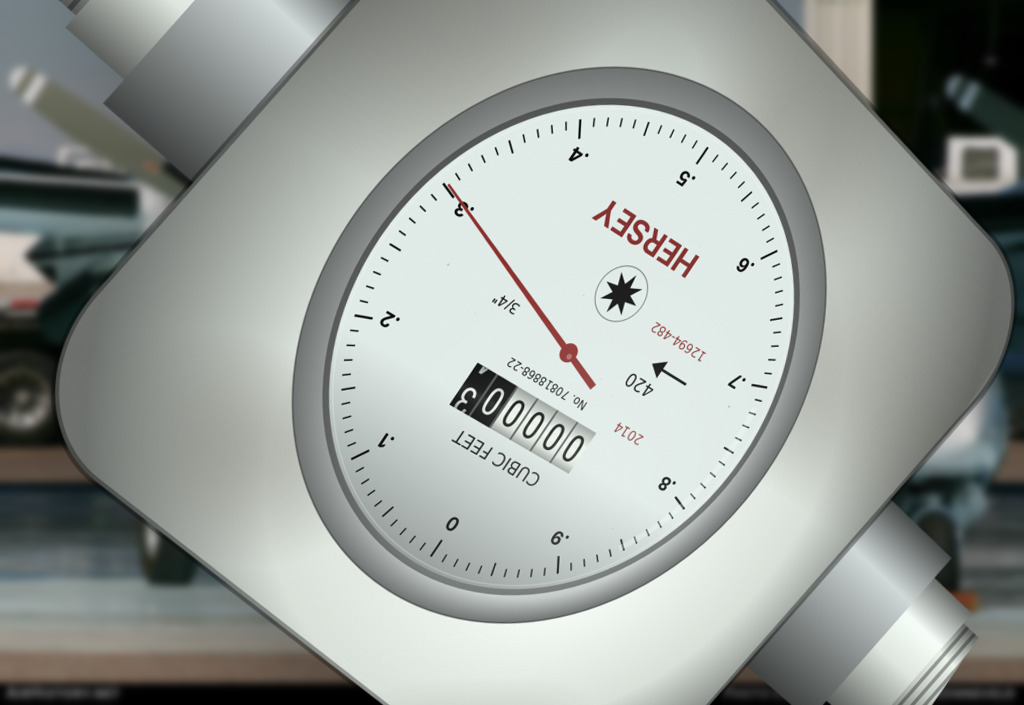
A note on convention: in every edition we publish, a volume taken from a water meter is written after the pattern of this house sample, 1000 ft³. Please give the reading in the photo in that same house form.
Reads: 3.30 ft³
